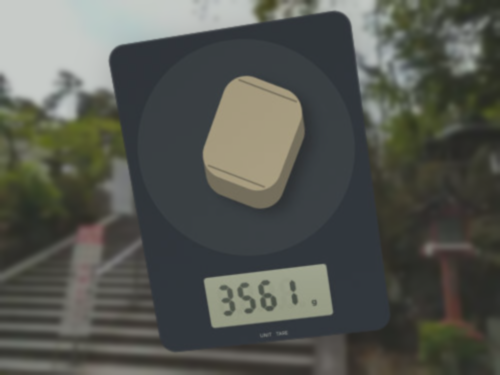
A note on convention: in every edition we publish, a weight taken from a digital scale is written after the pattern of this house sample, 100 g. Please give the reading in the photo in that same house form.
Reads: 3561 g
